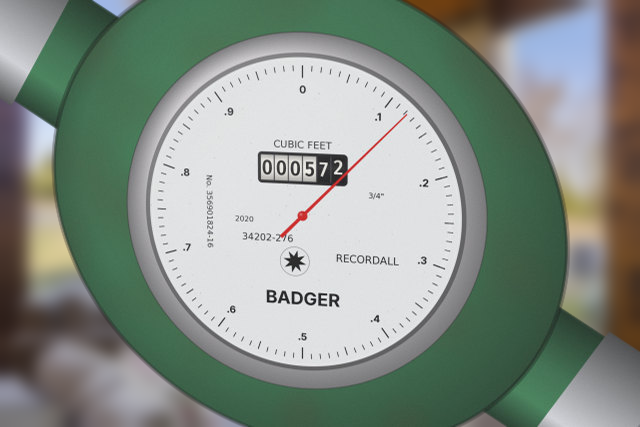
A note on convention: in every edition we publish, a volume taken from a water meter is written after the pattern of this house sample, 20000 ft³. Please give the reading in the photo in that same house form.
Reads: 572.12 ft³
